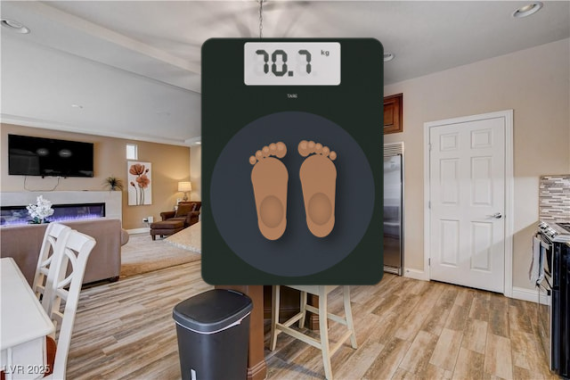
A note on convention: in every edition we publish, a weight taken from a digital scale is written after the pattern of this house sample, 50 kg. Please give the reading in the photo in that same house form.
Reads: 70.7 kg
